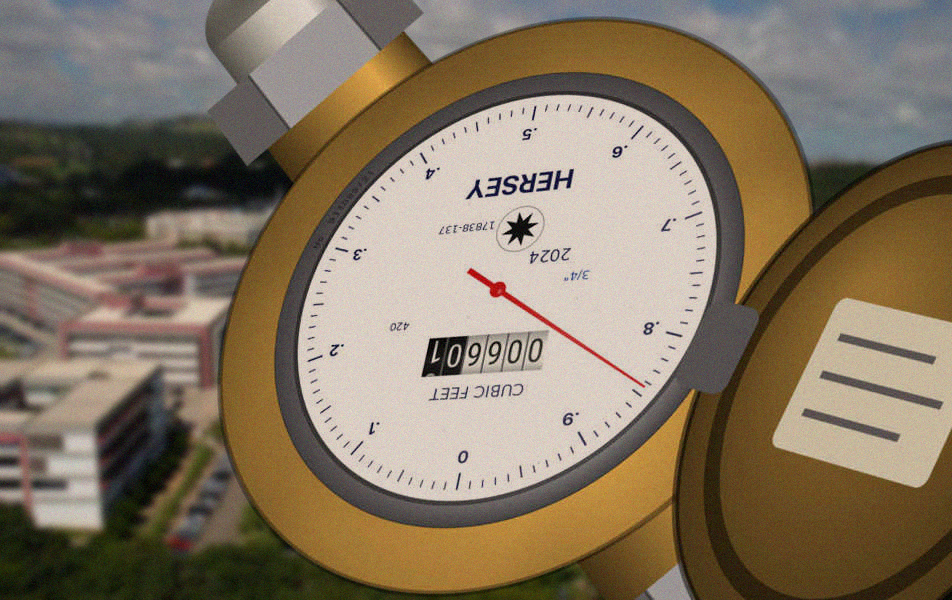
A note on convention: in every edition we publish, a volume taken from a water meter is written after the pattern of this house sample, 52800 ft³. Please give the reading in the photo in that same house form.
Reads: 6600.84 ft³
